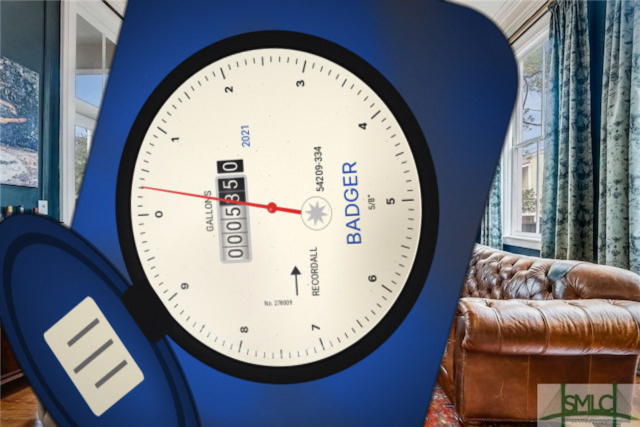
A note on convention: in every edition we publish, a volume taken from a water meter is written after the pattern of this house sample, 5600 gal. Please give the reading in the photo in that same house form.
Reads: 5350.3 gal
